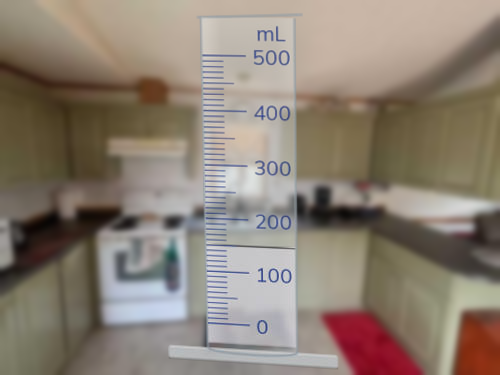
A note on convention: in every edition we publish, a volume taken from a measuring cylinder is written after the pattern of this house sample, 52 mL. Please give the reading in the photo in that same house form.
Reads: 150 mL
